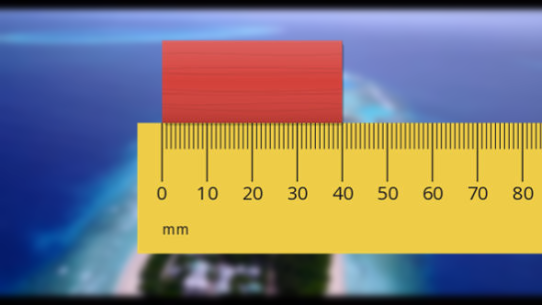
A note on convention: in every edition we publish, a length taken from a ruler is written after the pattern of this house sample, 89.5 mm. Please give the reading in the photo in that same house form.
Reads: 40 mm
